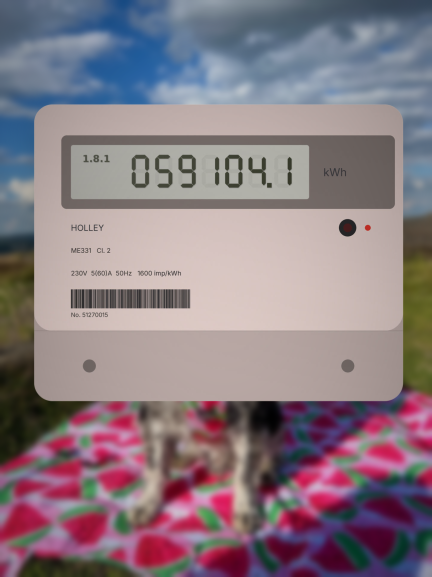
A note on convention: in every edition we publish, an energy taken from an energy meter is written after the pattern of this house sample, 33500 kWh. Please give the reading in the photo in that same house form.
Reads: 59104.1 kWh
